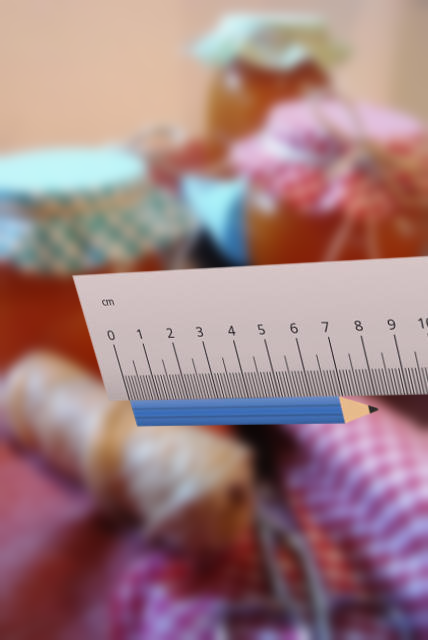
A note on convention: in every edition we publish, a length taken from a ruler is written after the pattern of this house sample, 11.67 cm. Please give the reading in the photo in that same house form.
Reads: 8 cm
